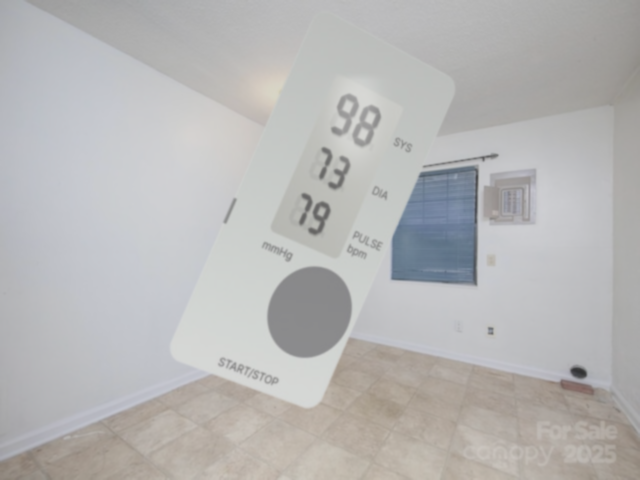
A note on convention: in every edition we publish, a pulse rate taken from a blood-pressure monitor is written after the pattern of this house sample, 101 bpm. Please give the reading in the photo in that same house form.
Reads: 79 bpm
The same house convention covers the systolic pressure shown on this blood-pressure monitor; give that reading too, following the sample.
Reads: 98 mmHg
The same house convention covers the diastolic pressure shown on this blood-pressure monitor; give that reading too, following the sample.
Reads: 73 mmHg
